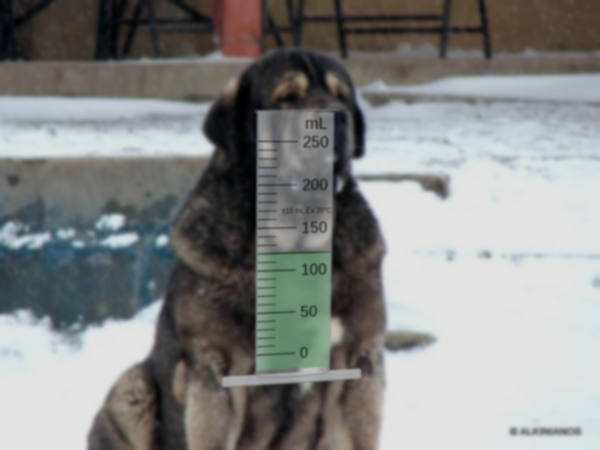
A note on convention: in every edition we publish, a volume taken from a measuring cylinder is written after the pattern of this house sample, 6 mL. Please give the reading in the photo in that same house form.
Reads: 120 mL
